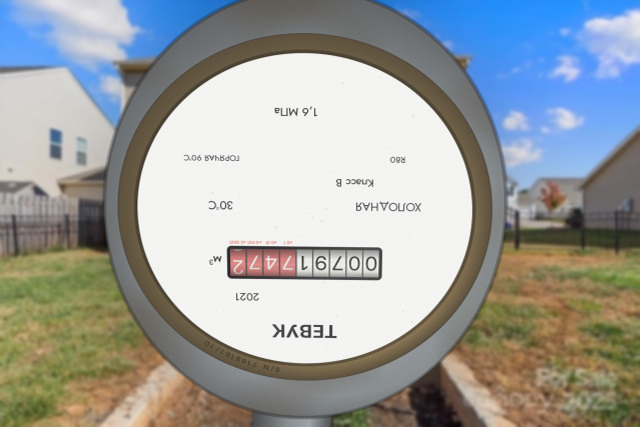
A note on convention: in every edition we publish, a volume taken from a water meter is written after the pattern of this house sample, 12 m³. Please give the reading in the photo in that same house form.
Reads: 791.7472 m³
